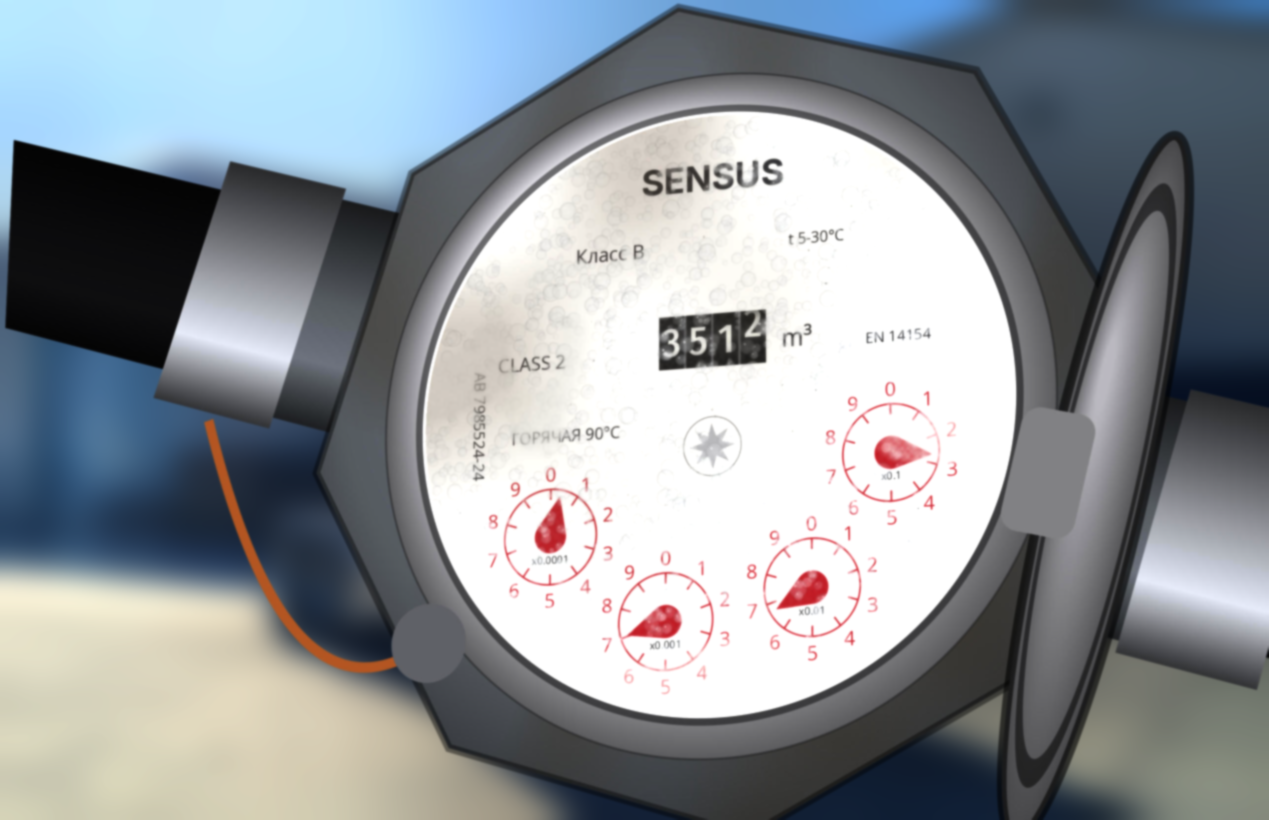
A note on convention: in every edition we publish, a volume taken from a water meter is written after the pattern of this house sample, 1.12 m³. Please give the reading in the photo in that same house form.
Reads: 3512.2670 m³
